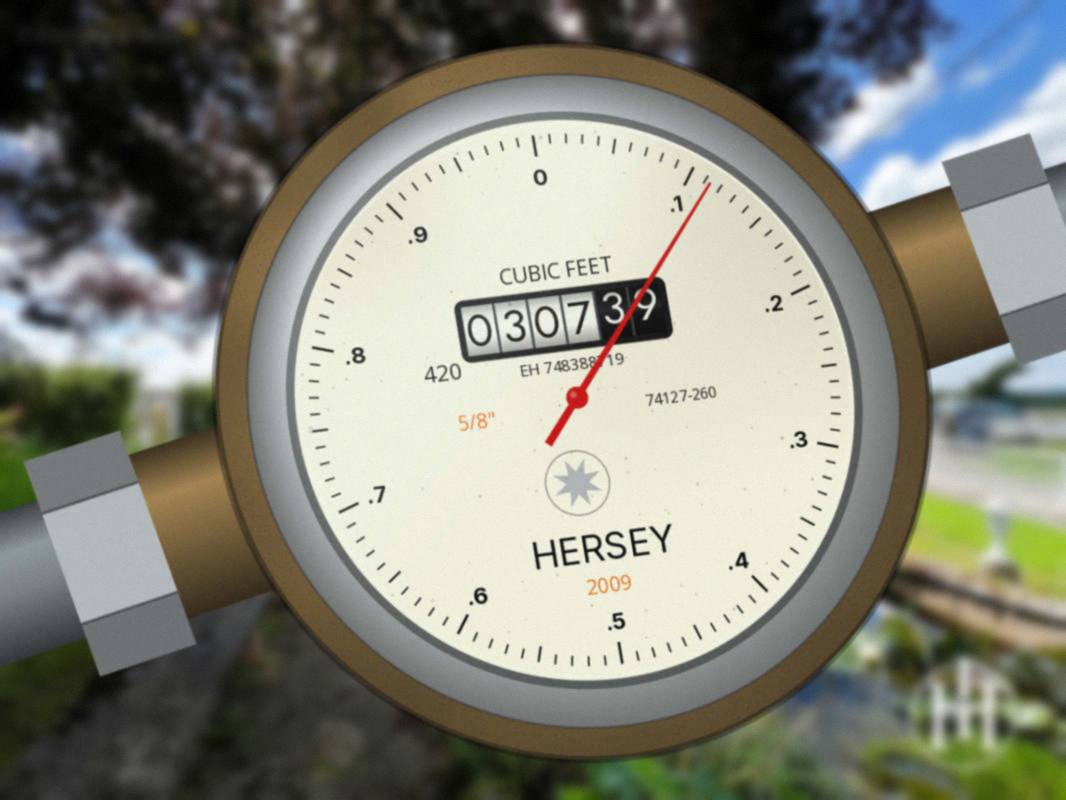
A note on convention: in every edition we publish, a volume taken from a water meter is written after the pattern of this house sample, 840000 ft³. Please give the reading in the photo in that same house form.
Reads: 30739.11 ft³
